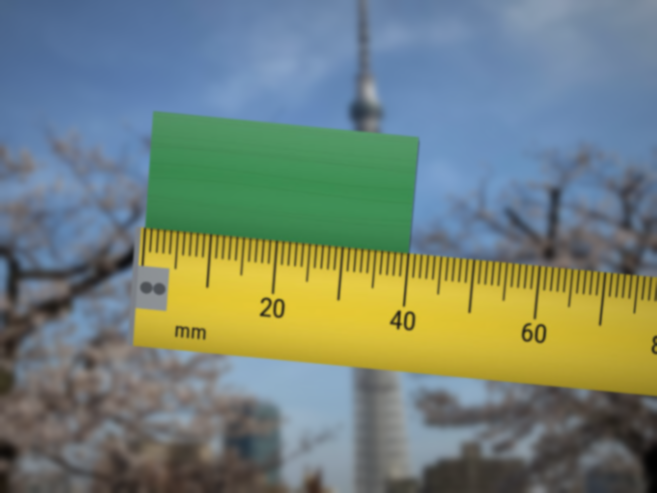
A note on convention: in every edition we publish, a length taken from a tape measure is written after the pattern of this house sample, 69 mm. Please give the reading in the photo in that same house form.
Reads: 40 mm
